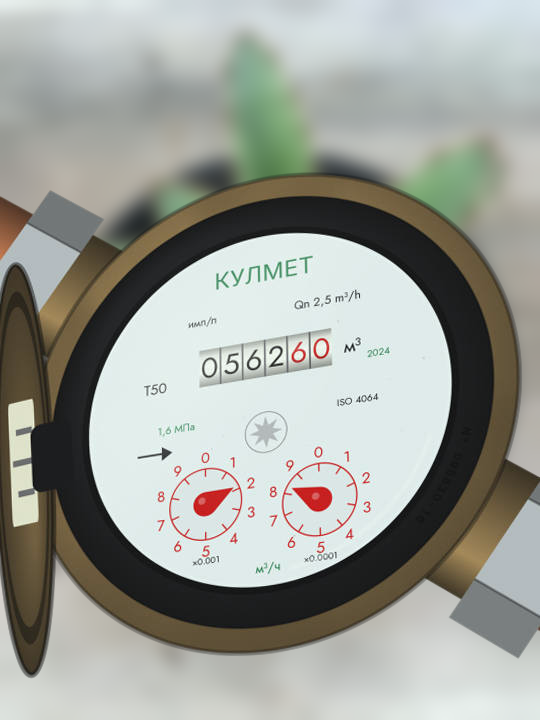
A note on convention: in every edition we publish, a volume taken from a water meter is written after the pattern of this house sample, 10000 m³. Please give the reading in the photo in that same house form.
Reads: 562.6018 m³
